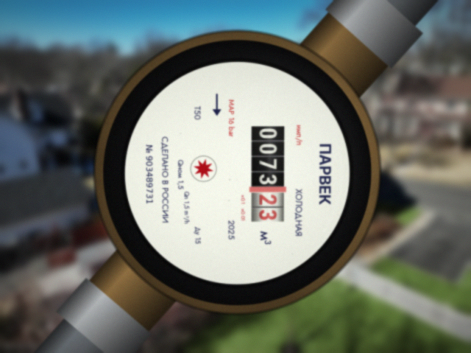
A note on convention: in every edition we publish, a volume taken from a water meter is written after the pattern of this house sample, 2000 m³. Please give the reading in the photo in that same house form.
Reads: 73.23 m³
